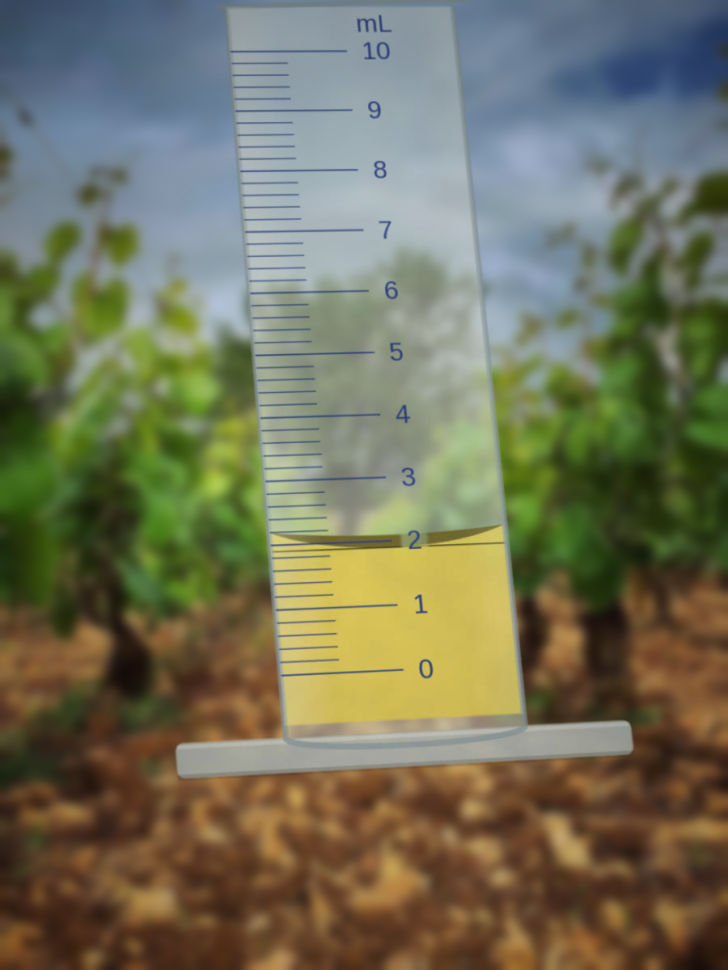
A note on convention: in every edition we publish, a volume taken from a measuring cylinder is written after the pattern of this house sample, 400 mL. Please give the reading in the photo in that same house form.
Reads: 1.9 mL
